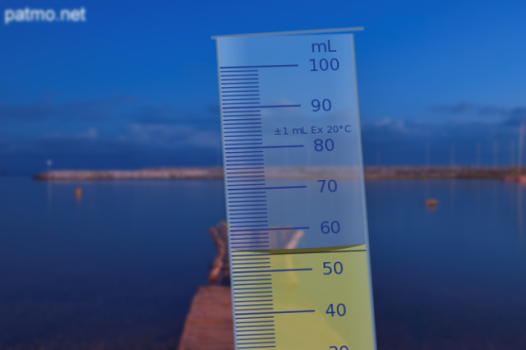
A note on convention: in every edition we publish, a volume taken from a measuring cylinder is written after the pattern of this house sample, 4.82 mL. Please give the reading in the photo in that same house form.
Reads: 54 mL
